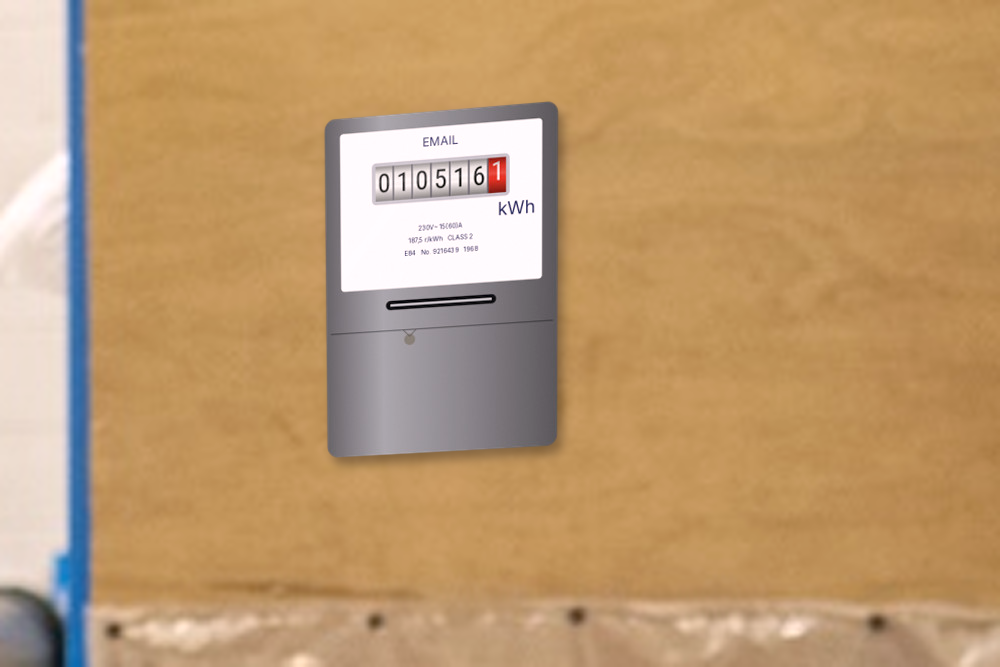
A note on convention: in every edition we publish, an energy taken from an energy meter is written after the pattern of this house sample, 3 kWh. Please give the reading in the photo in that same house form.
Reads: 10516.1 kWh
